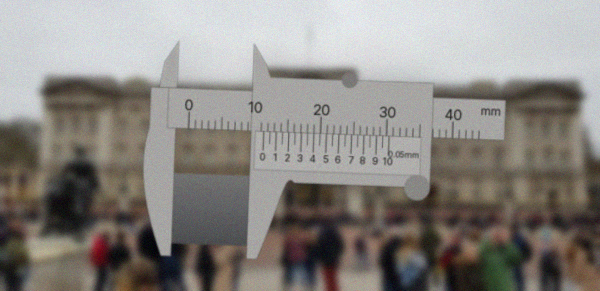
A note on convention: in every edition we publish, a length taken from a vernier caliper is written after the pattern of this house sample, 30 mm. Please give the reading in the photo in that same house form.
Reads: 11.4 mm
